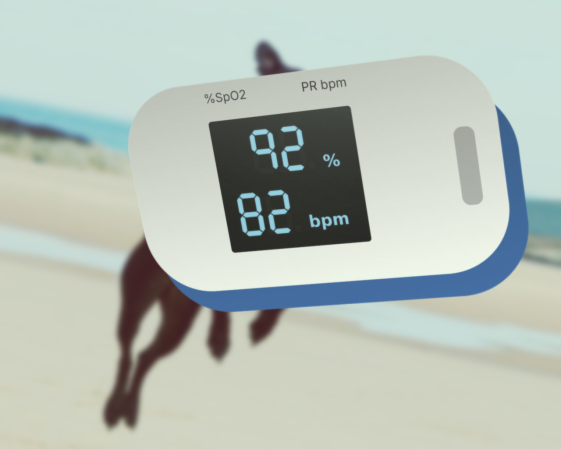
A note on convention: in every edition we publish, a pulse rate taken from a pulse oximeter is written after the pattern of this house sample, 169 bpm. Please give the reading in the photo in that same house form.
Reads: 82 bpm
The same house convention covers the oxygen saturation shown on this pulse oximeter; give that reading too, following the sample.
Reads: 92 %
